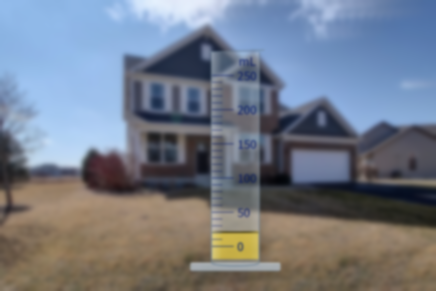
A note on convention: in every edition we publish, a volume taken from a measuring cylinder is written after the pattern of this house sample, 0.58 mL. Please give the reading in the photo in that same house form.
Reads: 20 mL
